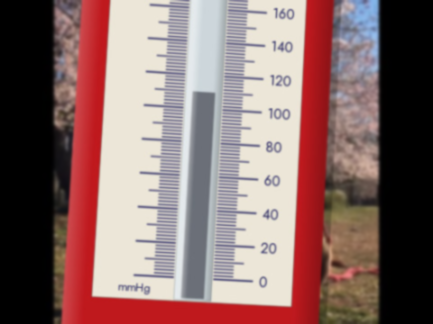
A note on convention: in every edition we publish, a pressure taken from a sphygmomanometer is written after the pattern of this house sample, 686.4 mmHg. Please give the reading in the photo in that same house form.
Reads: 110 mmHg
